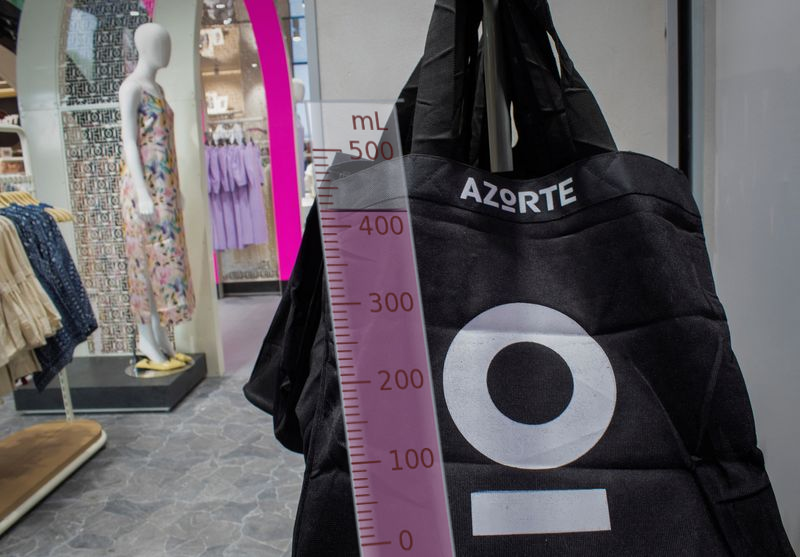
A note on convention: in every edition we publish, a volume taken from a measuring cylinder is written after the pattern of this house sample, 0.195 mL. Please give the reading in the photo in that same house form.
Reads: 420 mL
